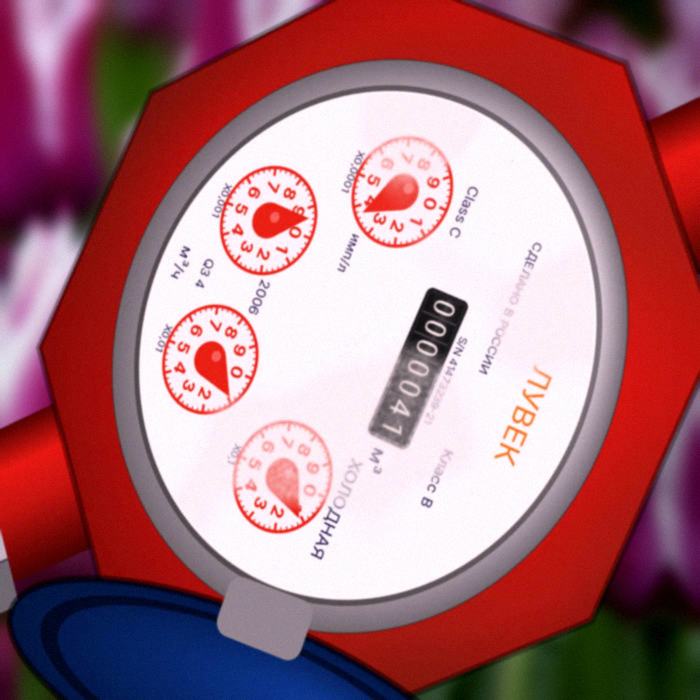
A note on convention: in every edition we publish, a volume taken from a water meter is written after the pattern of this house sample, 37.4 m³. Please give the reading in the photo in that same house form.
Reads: 41.1093 m³
